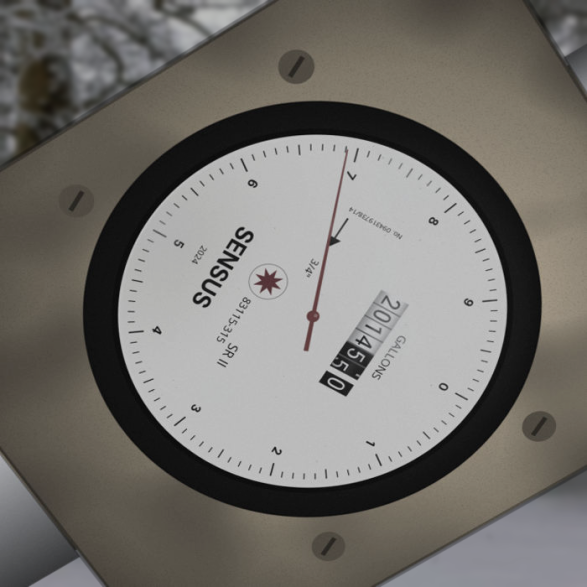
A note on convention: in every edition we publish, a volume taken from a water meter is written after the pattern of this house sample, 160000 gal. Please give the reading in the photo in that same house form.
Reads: 2014546.9 gal
